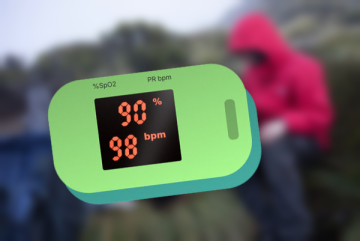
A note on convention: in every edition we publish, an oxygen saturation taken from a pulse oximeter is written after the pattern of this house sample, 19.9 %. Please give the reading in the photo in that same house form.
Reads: 90 %
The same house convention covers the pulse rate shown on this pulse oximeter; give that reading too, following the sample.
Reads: 98 bpm
